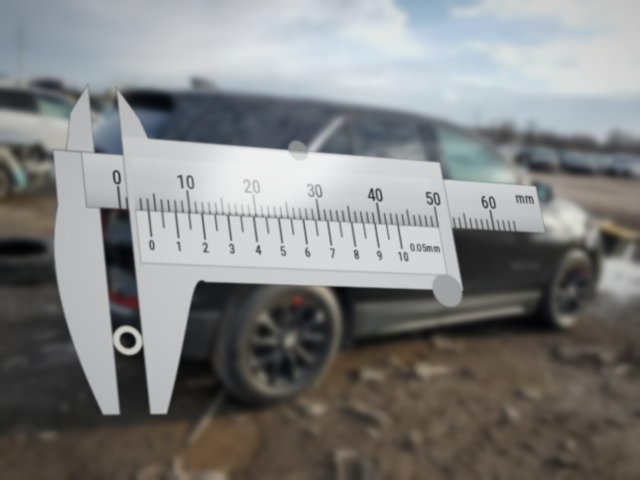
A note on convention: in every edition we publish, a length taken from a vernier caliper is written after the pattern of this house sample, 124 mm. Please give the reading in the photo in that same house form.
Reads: 4.0 mm
